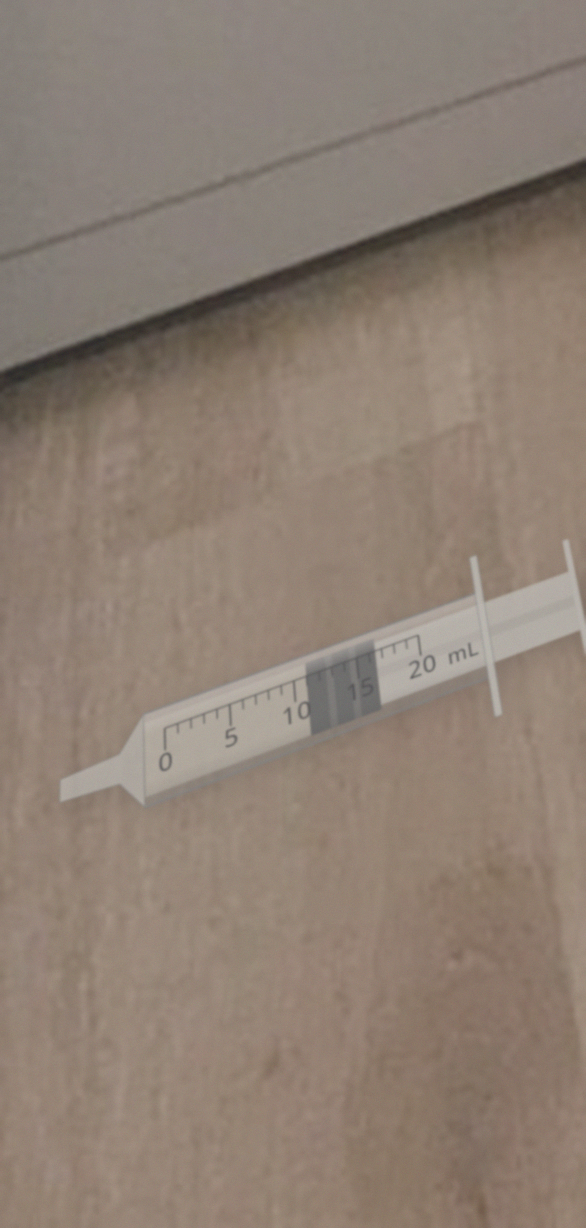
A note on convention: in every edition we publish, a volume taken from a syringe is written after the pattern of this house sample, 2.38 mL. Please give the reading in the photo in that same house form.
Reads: 11 mL
